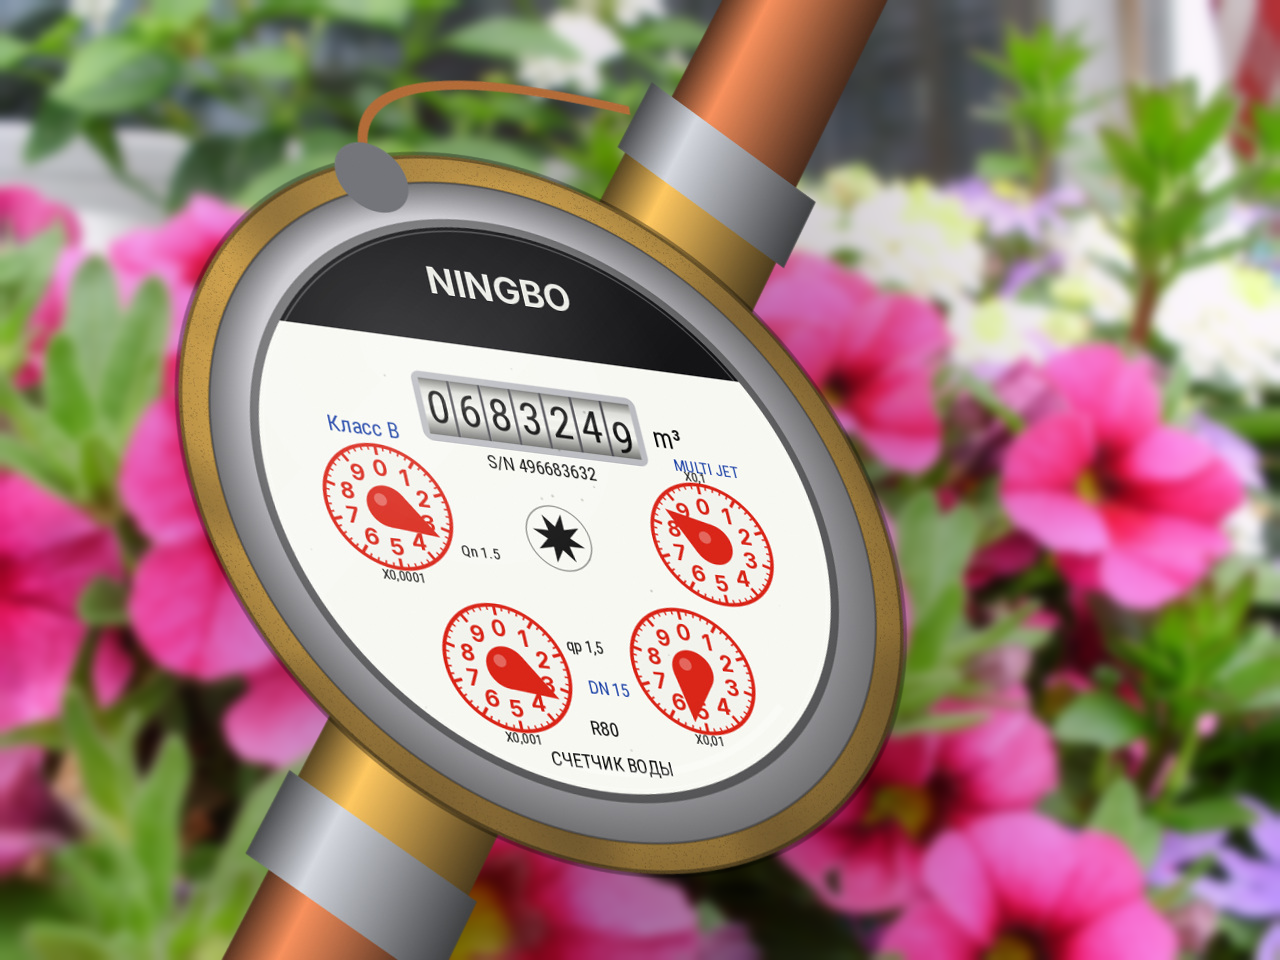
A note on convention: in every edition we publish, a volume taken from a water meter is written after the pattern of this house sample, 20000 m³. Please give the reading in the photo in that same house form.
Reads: 683248.8533 m³
